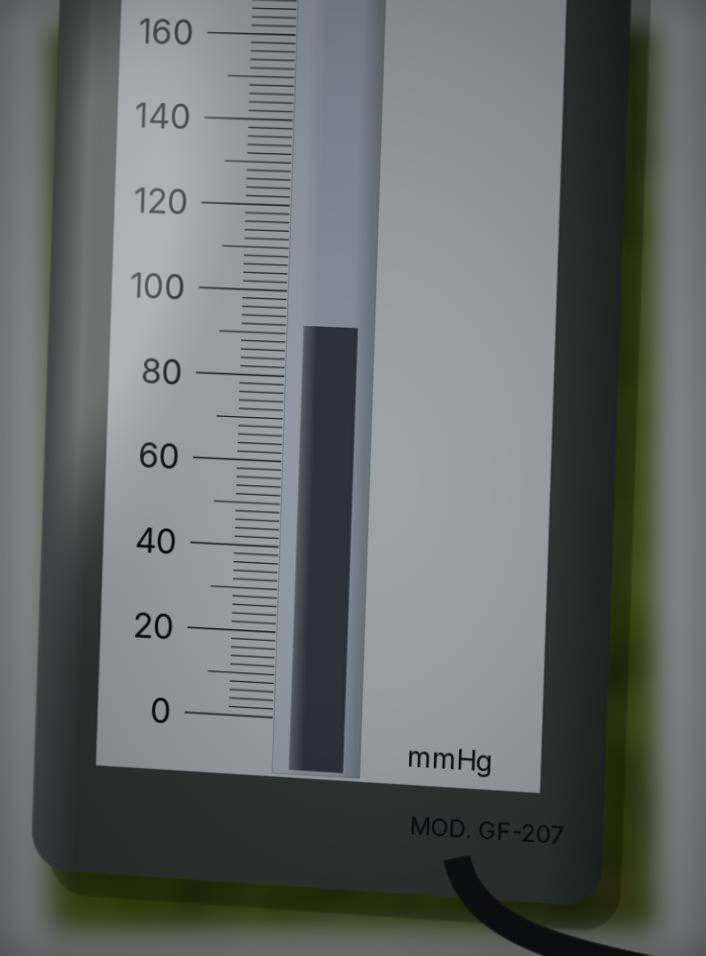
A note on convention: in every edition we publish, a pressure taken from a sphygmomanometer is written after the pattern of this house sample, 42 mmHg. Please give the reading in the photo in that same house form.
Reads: 92 mmHg
